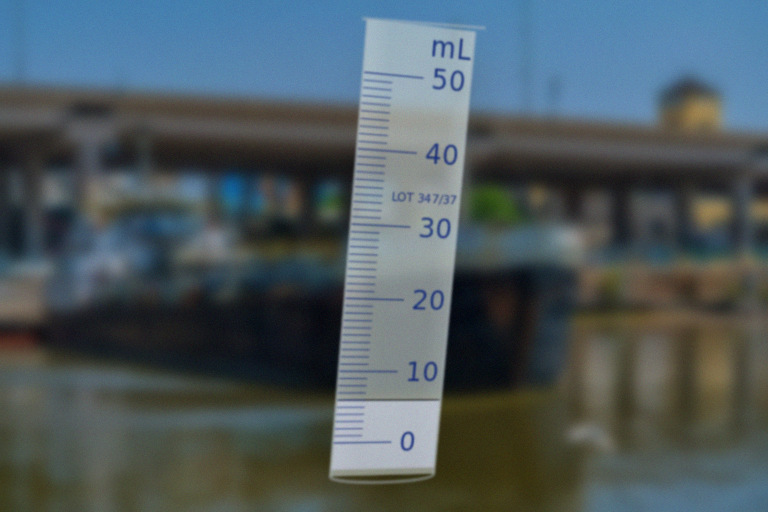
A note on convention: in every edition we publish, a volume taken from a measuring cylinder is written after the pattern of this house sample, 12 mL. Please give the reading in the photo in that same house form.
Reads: 6 mL
